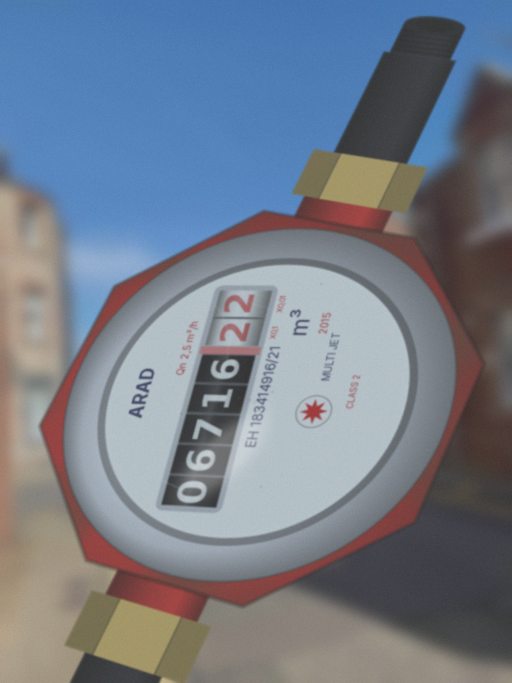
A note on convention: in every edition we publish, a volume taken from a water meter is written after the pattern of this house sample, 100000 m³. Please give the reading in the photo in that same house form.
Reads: 6716.22 m³
